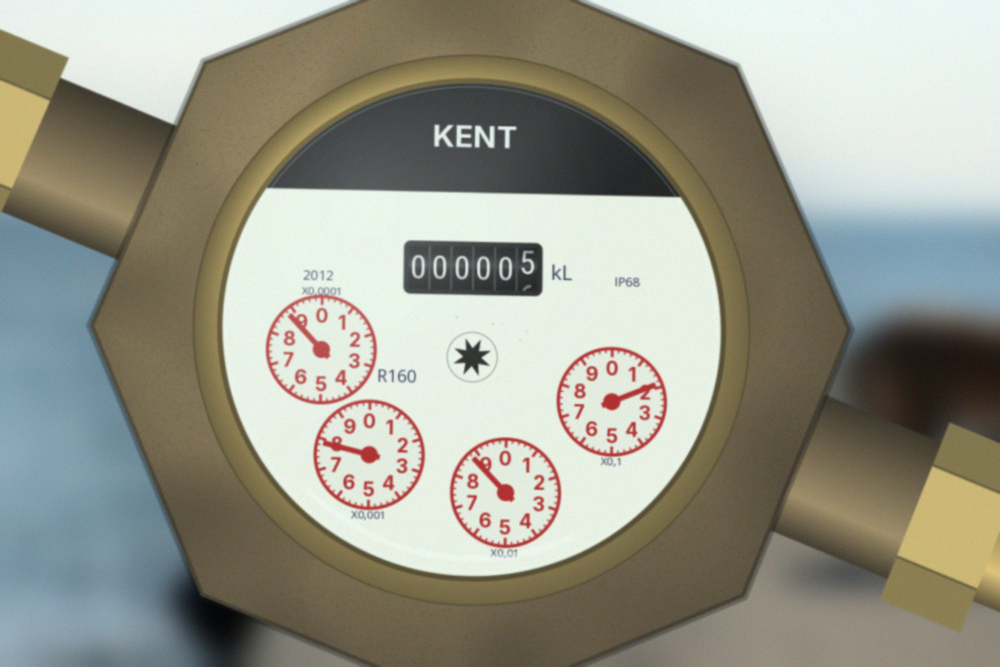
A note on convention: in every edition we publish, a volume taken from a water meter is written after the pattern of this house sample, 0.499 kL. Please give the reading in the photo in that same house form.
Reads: 5.1878 kL
